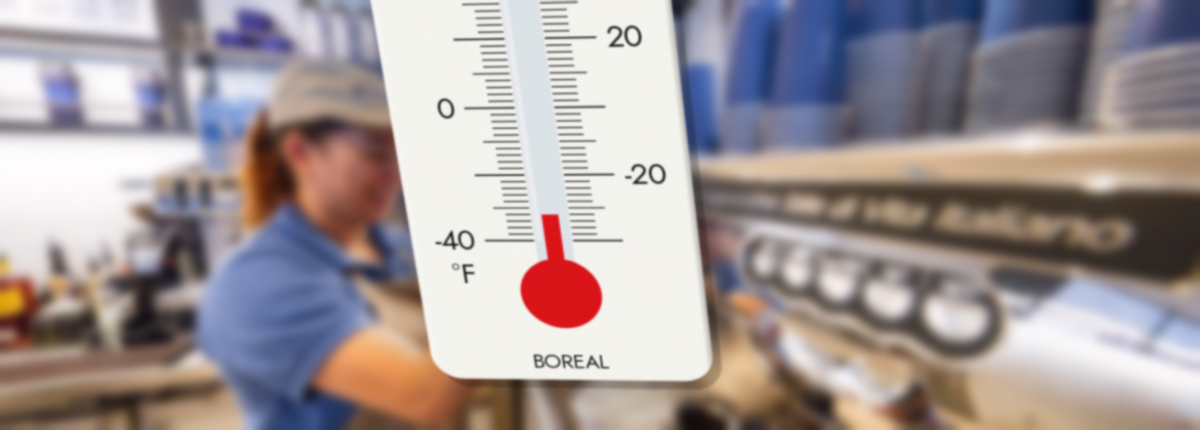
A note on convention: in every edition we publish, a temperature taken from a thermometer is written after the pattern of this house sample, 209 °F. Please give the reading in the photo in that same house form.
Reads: -32 °F
